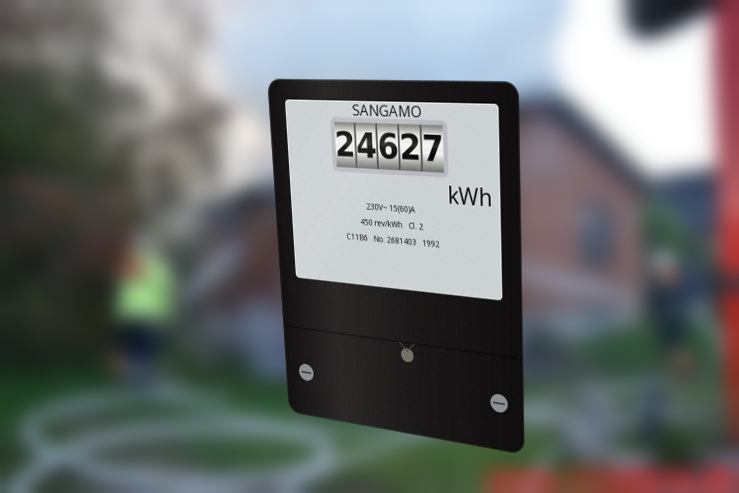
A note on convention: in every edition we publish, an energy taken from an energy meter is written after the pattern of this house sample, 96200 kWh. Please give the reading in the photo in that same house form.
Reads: 24627 kWh
